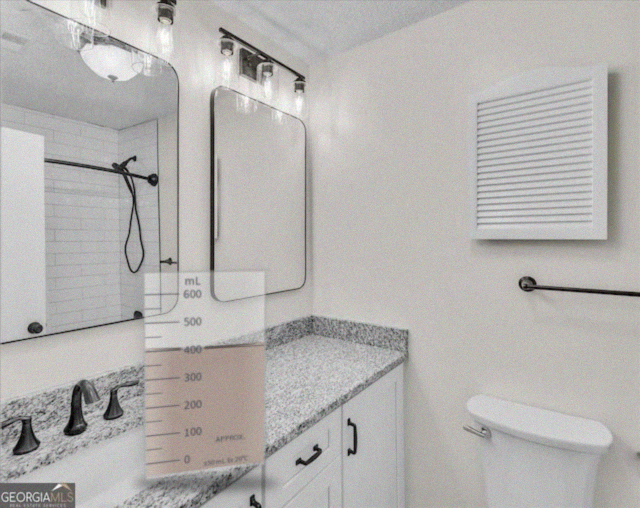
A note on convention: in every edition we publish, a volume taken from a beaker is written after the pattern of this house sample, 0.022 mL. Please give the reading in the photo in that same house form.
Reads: 400 mL
